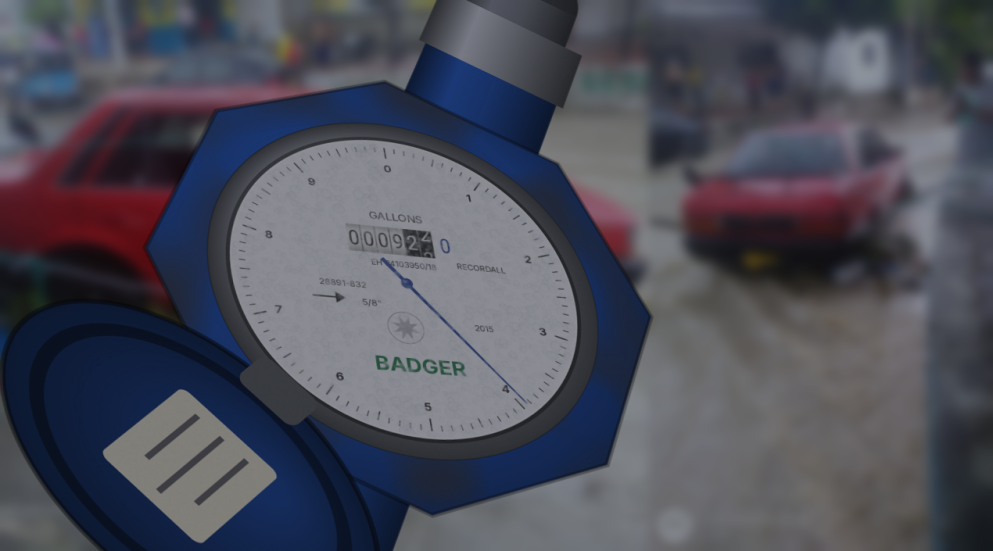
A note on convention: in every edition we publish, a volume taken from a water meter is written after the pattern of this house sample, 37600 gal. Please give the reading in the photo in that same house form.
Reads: 9223.9 gal
